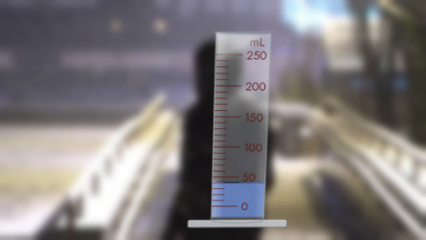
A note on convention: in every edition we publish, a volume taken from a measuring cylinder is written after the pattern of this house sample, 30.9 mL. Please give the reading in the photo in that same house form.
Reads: 40 mL
